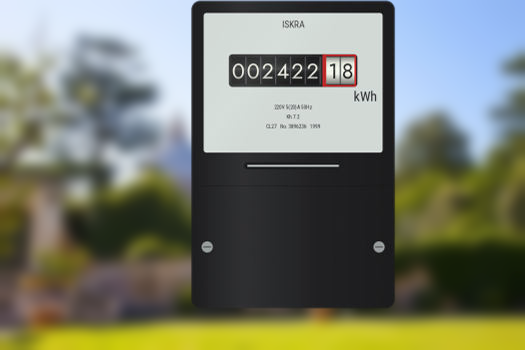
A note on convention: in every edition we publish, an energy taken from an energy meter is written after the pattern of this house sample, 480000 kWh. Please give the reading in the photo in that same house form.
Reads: 2422.18 kWh
